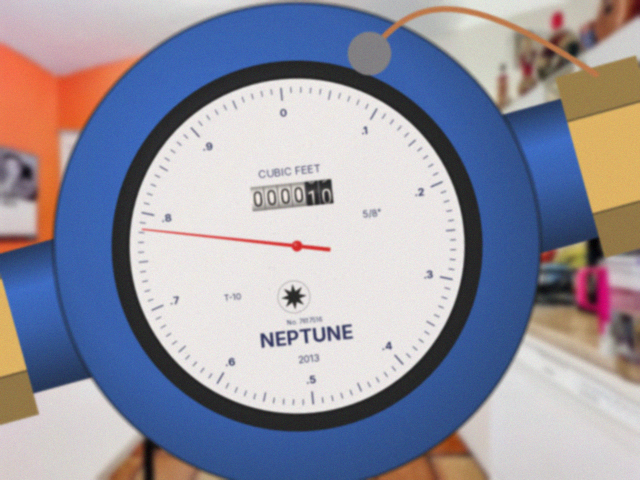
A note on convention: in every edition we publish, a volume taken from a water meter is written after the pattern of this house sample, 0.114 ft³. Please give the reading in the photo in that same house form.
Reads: 9.78 ft³
